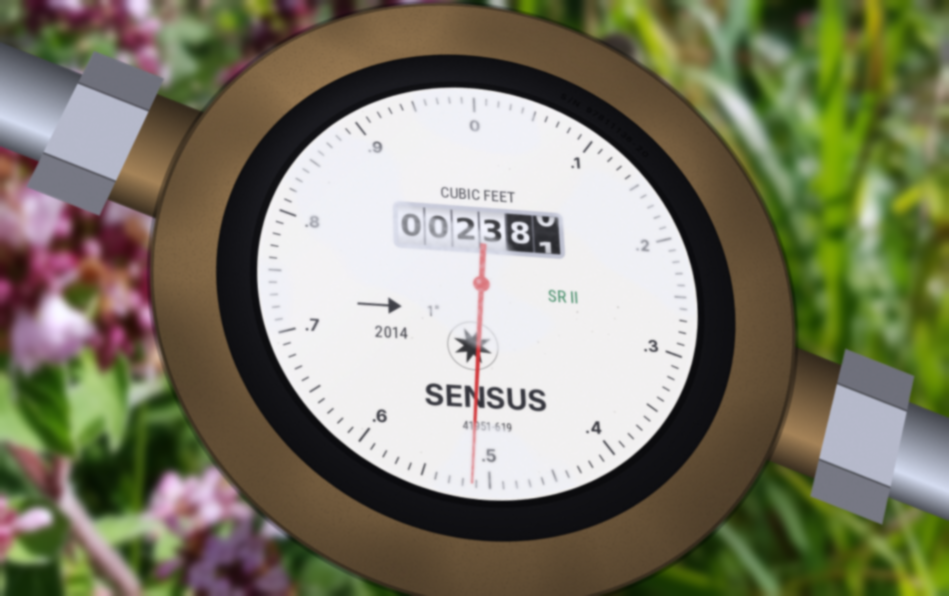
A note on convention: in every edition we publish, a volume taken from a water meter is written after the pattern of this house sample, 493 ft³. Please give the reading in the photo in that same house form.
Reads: 2380.51 ft³
